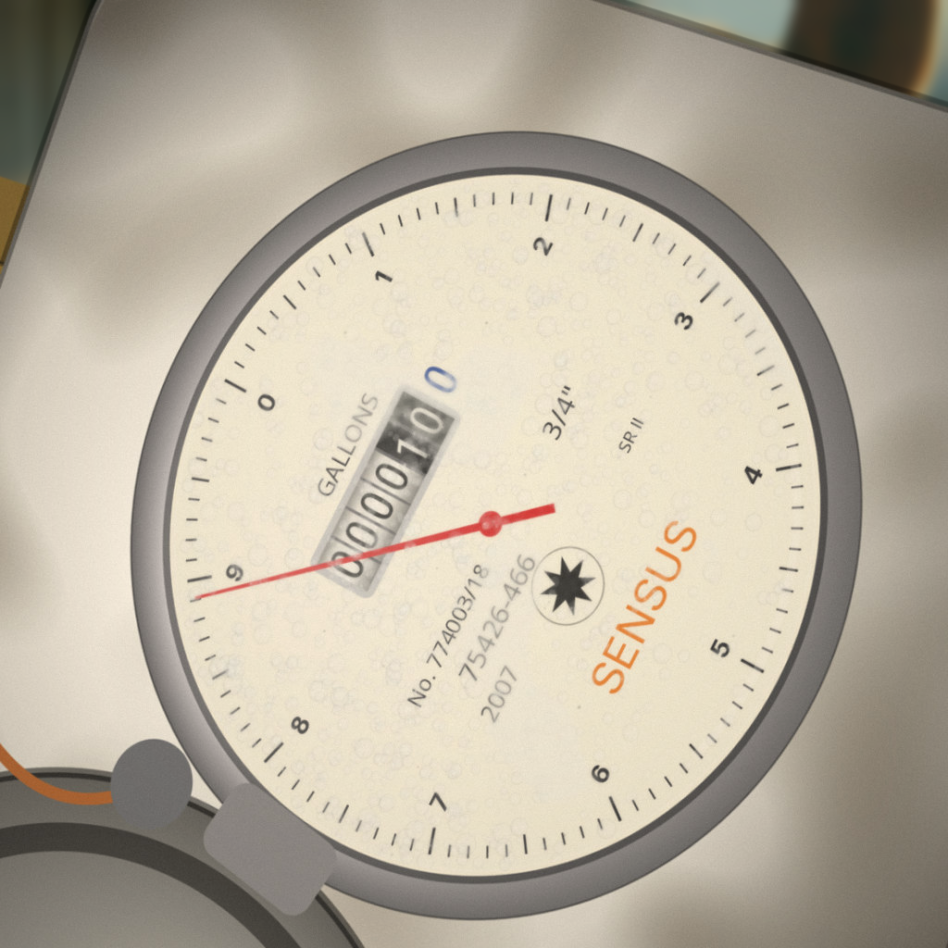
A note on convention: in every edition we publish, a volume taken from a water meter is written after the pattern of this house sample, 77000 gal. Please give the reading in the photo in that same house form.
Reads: 98.9 gal
